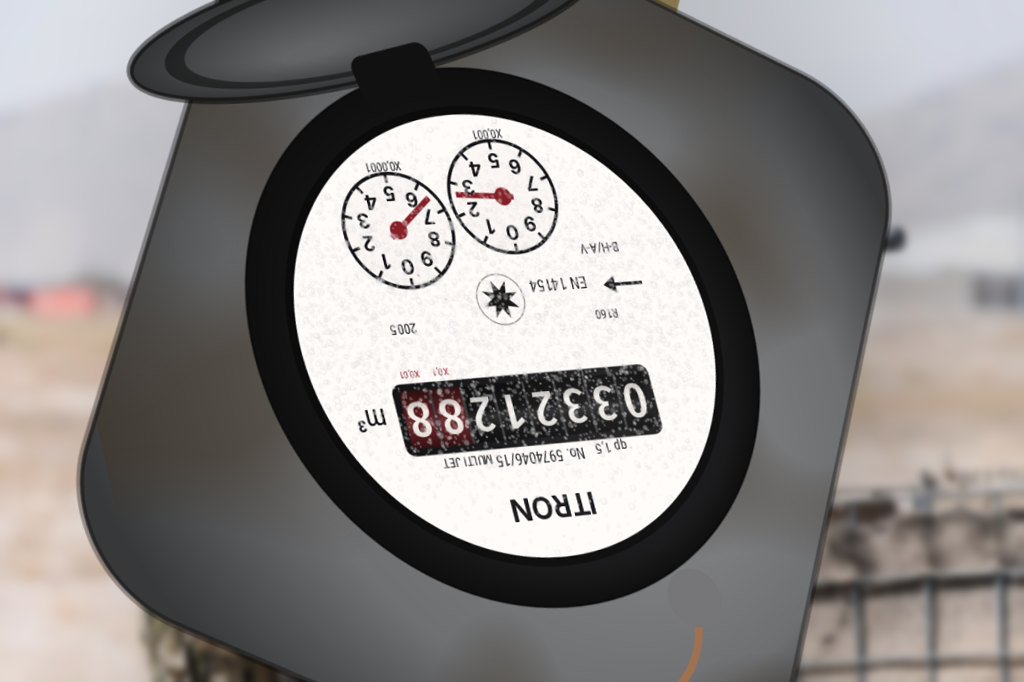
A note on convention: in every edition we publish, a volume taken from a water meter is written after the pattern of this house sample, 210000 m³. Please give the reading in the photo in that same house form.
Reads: 33212.8826 m³
